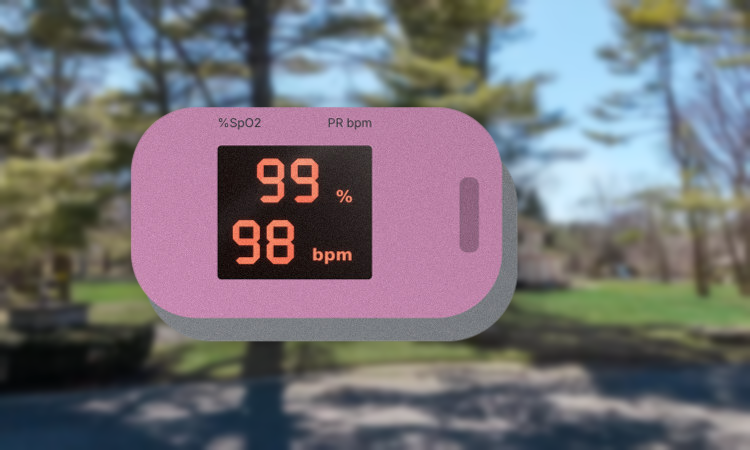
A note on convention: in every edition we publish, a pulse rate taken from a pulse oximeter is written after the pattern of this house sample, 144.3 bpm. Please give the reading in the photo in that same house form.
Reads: 98 bpm
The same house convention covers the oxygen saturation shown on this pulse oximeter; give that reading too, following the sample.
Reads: 99 %
